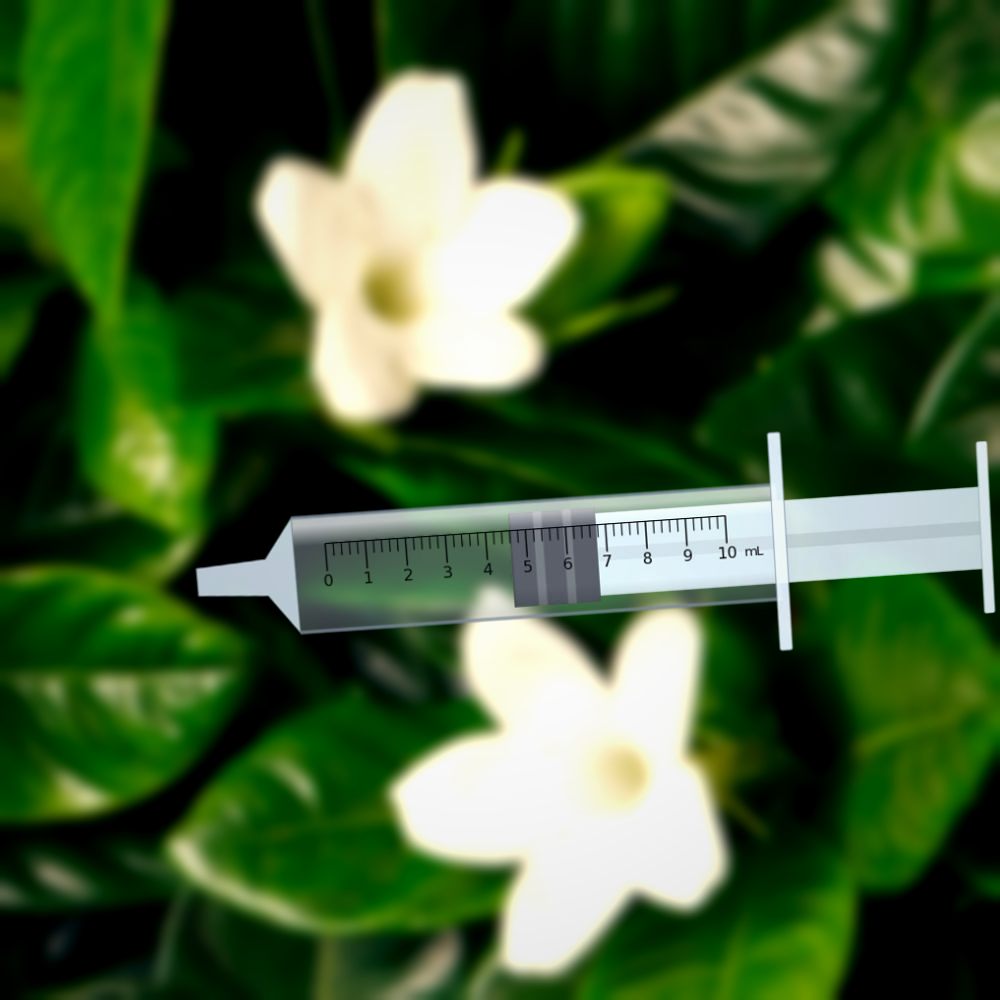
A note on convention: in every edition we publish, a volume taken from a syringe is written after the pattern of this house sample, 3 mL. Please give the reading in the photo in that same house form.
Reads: 4.6 mL
